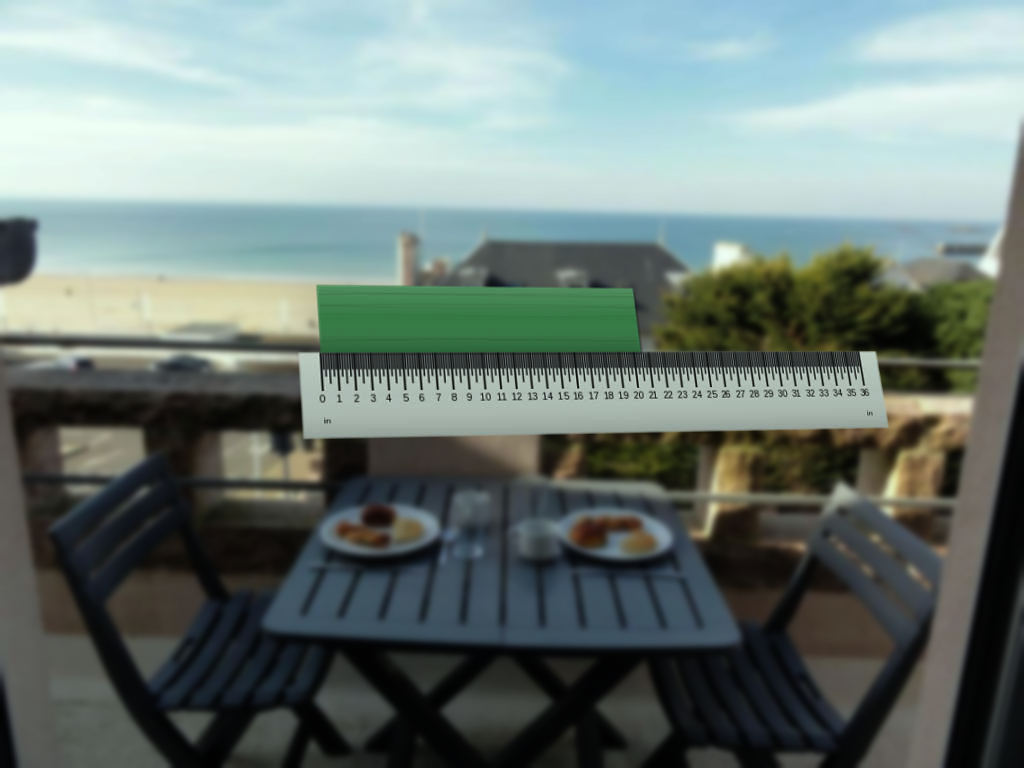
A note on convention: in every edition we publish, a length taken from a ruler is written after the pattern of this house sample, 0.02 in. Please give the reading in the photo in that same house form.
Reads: 20.5 in
